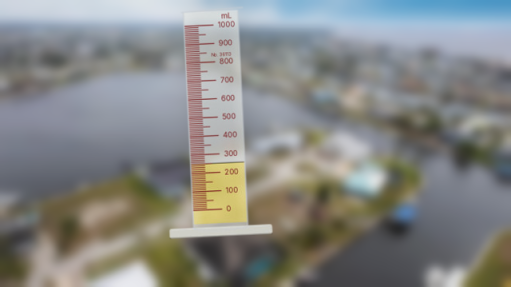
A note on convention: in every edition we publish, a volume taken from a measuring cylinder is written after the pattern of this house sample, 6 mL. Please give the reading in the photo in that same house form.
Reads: 250 mL
